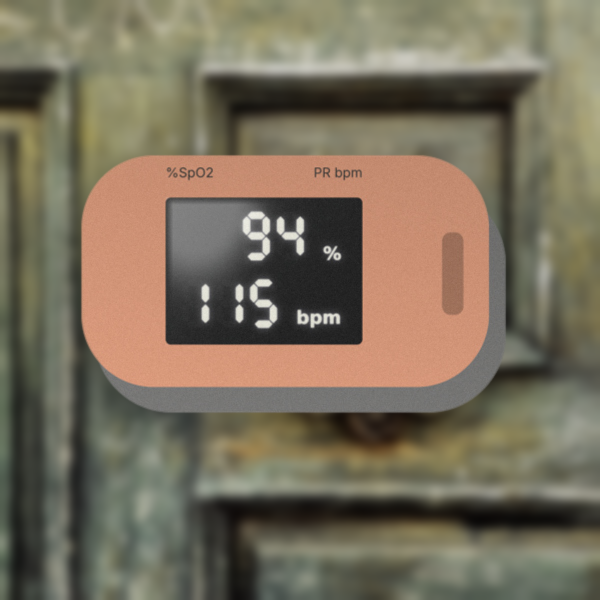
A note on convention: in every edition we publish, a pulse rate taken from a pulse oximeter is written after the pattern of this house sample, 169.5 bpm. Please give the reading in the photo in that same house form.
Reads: 115 bpm
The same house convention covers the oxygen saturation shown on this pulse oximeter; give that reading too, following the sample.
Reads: 94 %
